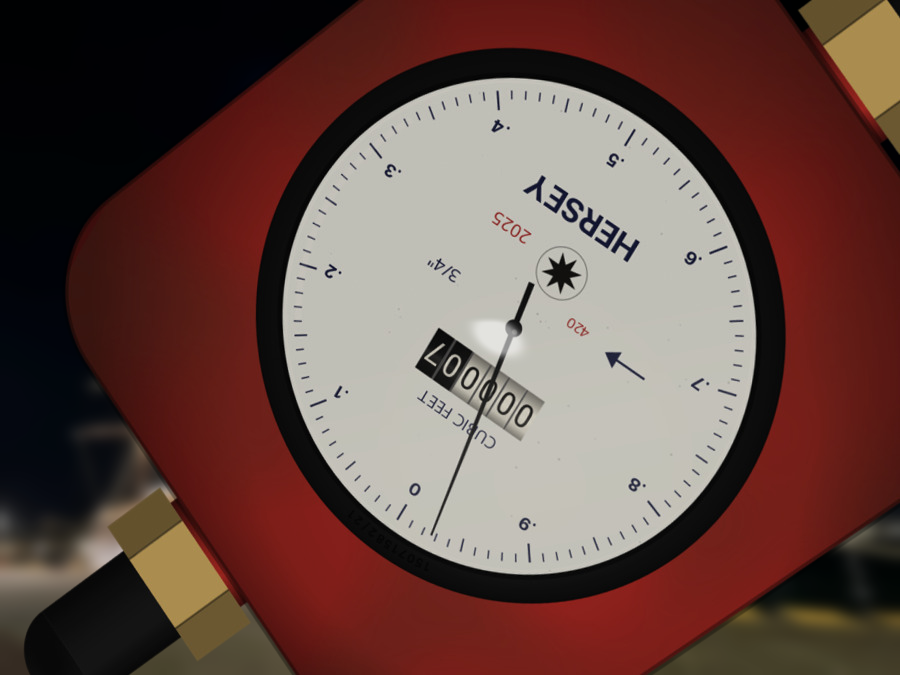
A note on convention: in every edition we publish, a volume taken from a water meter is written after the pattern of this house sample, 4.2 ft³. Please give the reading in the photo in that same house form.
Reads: 6.97 ft³
